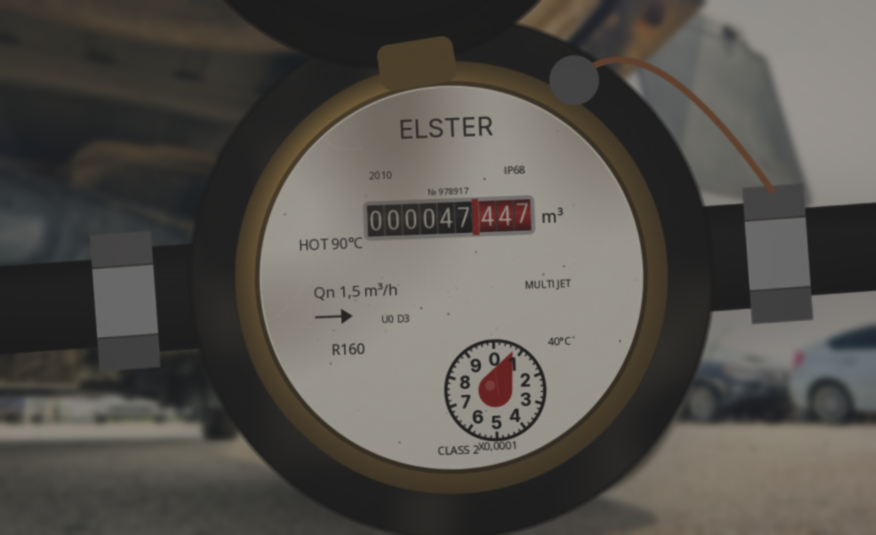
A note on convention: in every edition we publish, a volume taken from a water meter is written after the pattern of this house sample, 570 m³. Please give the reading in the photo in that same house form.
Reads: 47.4470 m³
